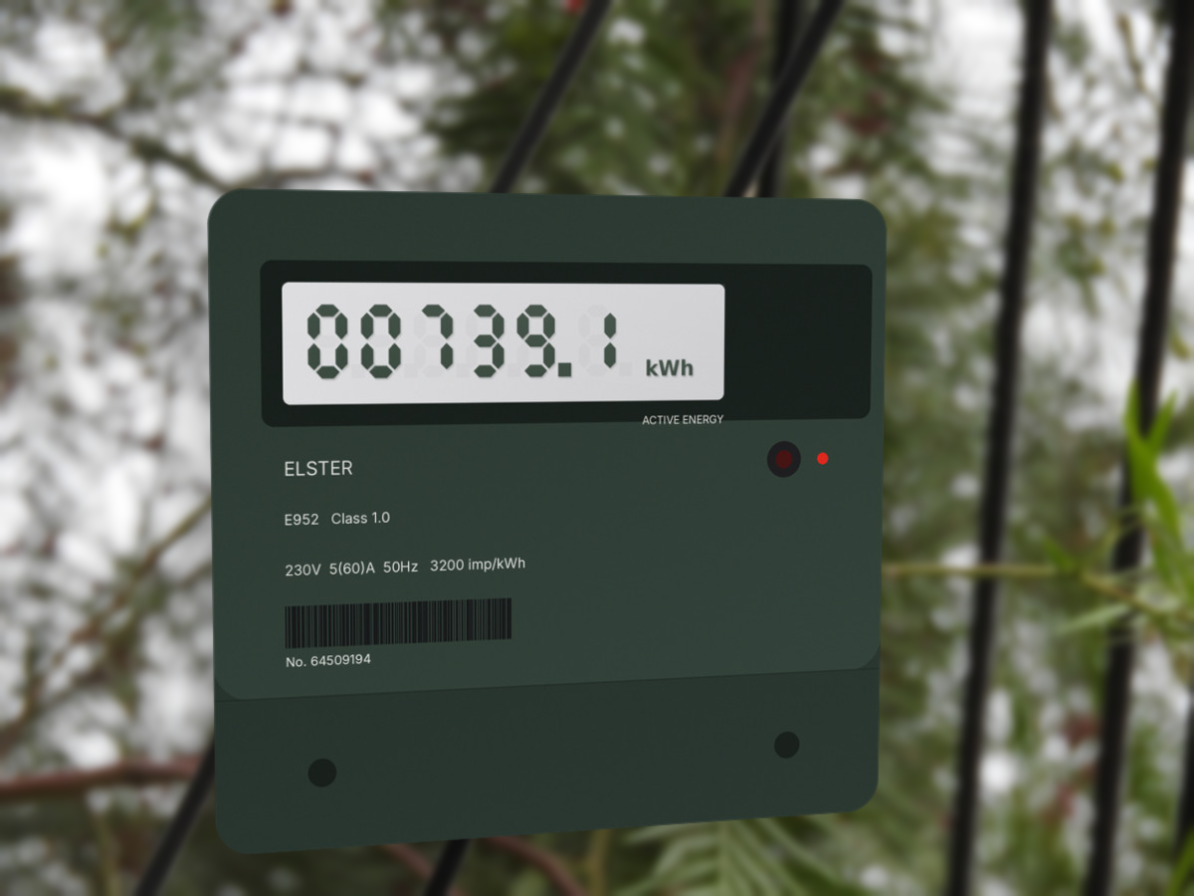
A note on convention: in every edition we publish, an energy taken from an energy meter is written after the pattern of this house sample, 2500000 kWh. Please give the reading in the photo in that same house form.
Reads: 739.1 kWh
